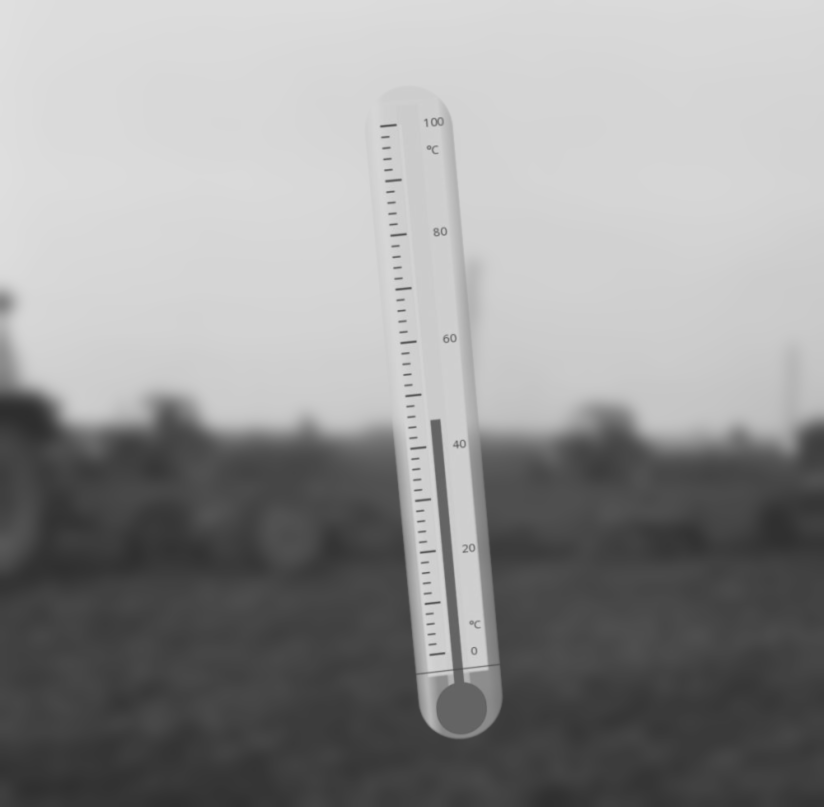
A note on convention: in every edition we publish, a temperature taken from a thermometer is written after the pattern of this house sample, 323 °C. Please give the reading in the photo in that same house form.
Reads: 45 °C
